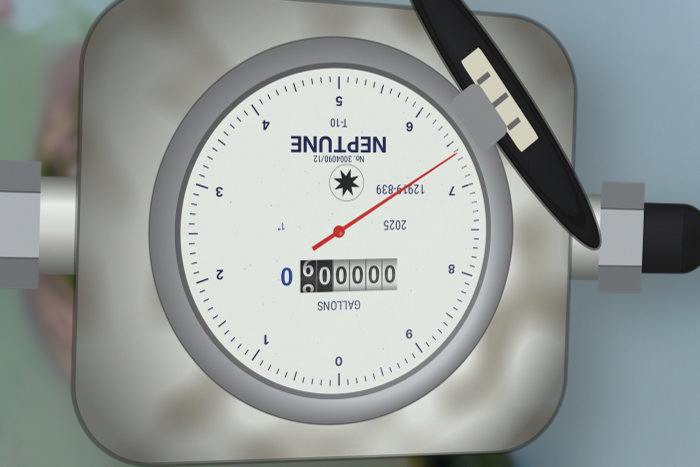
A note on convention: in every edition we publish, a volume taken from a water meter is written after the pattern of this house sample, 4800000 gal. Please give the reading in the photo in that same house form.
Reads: 86.6 gal
